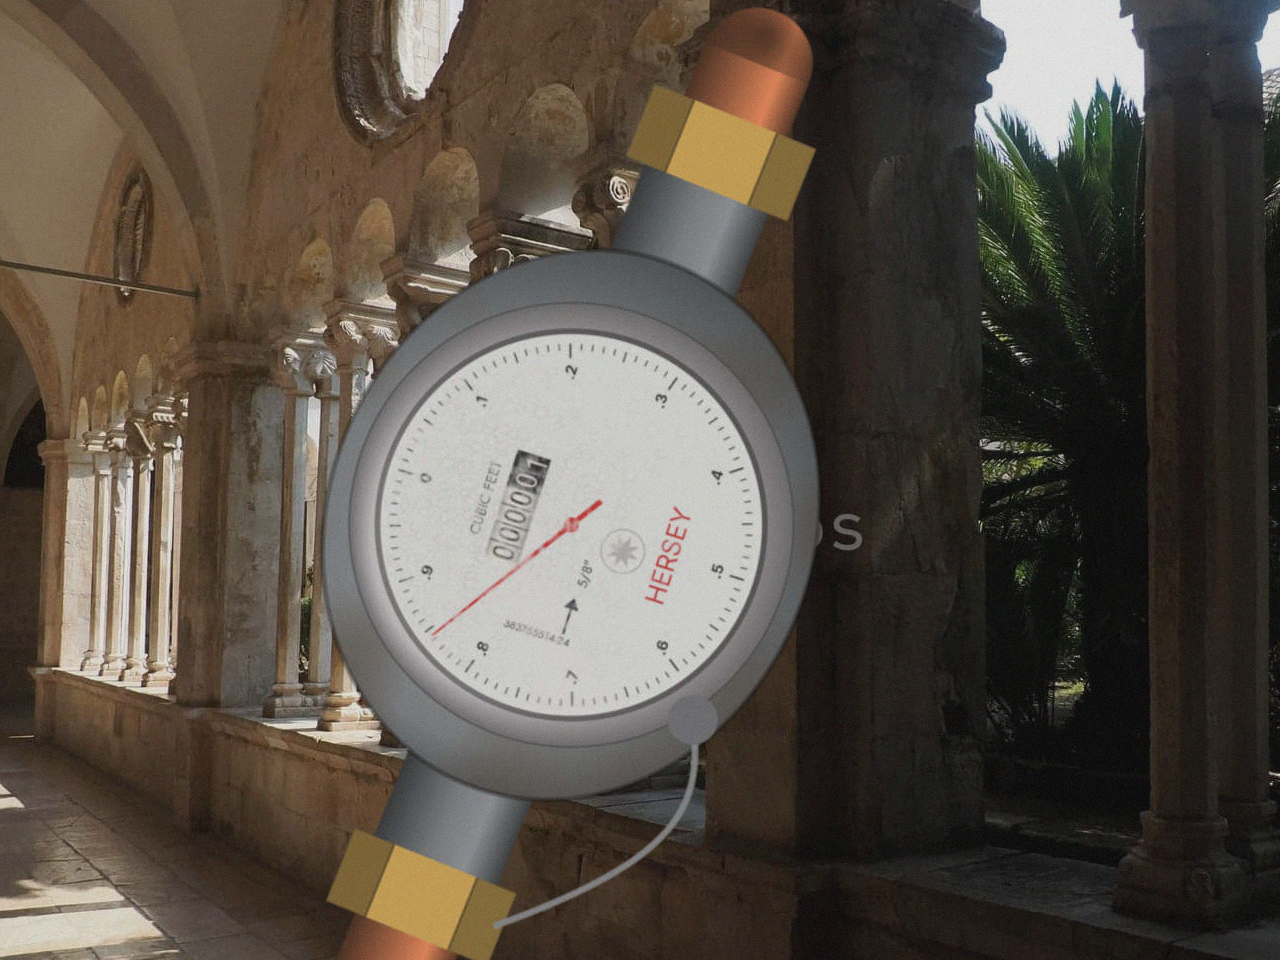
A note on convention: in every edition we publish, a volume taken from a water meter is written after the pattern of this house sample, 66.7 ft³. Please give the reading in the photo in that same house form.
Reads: 0.84 ft³
